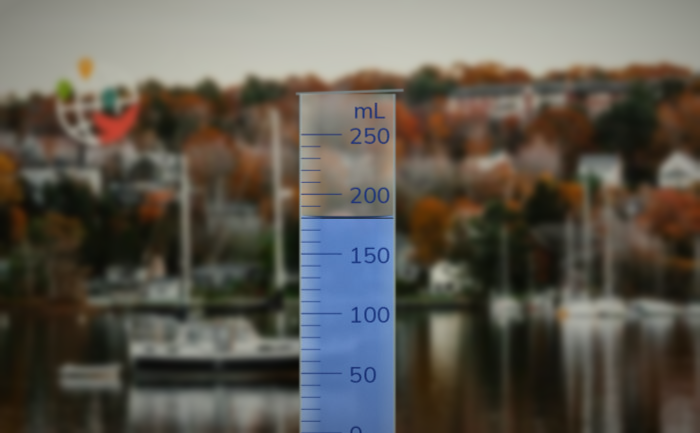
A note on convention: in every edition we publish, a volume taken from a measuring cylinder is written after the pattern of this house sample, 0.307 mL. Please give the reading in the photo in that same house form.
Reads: 180 mL
